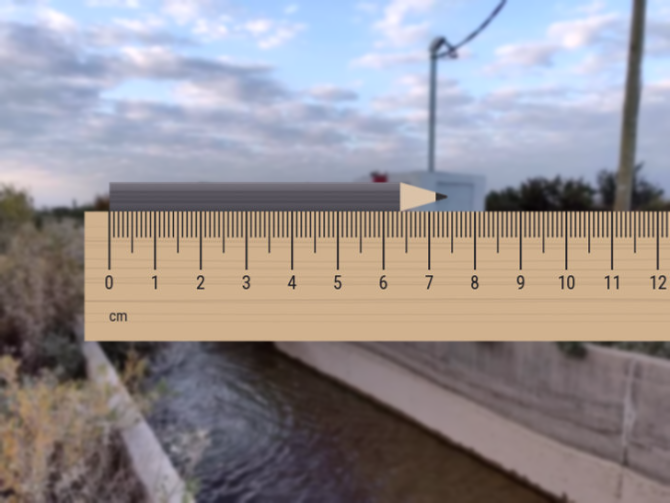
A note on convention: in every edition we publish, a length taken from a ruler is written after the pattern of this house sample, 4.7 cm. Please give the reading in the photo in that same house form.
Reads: 7.4 cm
